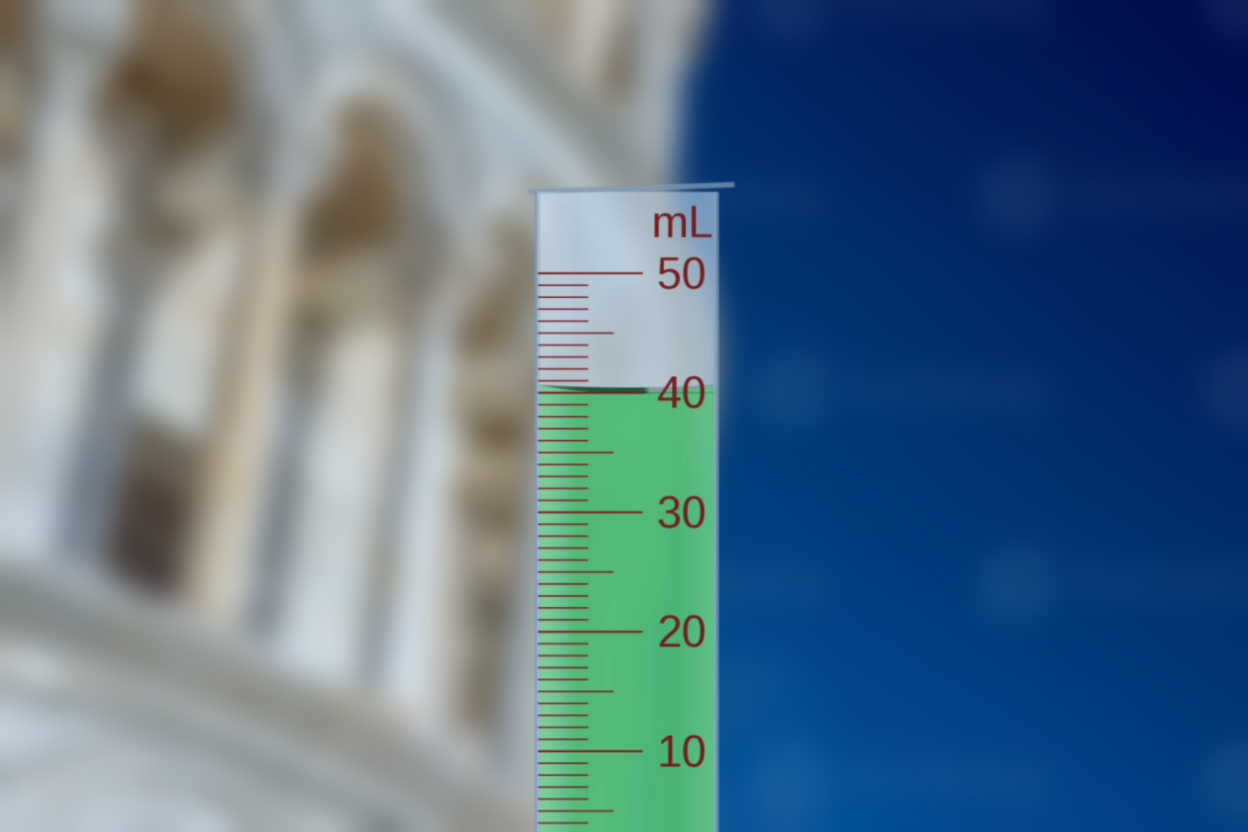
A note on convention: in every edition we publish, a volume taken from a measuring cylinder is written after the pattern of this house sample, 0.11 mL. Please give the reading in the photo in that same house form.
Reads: 40 mL
